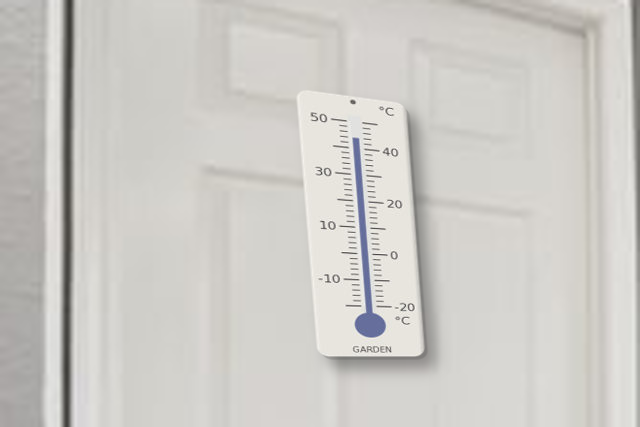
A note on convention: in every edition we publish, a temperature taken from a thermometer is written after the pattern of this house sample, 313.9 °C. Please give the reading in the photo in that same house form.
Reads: 44 °C
